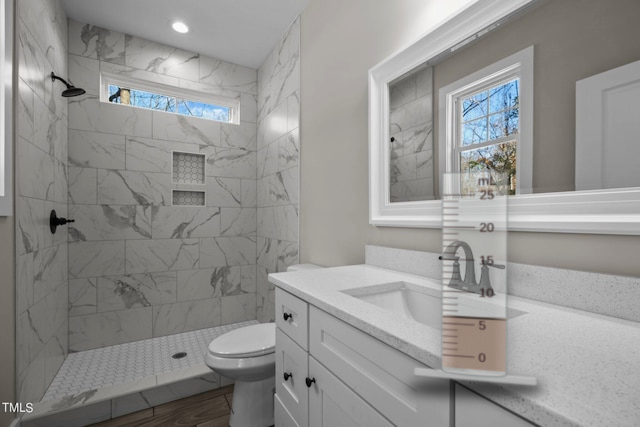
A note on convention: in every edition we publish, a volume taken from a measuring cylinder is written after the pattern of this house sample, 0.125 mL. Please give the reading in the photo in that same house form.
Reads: 6 mL
